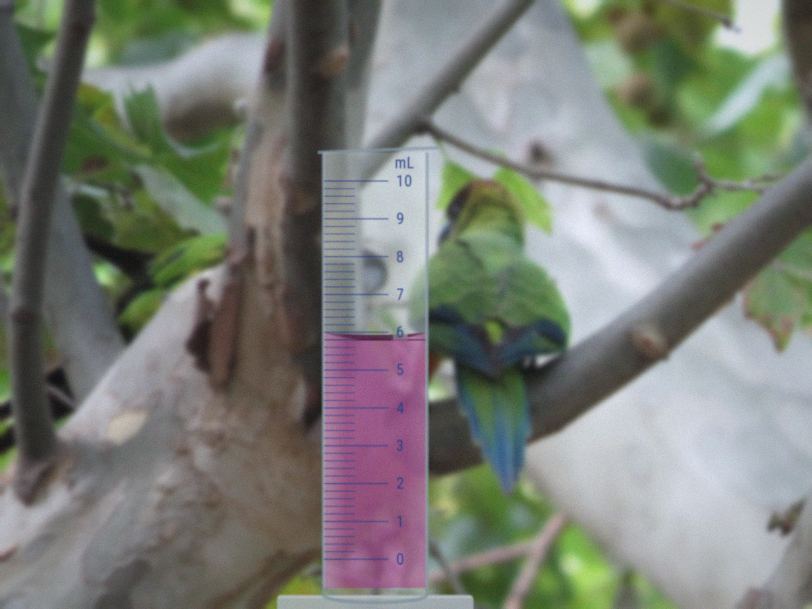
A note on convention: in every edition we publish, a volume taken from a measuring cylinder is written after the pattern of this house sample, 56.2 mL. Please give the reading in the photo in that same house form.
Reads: 5.8 mL
